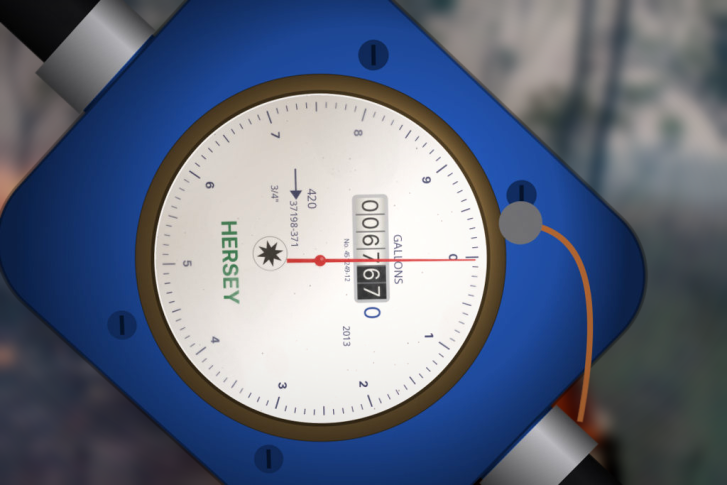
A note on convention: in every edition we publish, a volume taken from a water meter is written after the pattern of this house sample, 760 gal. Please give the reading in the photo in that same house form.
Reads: 67670.0 gal
